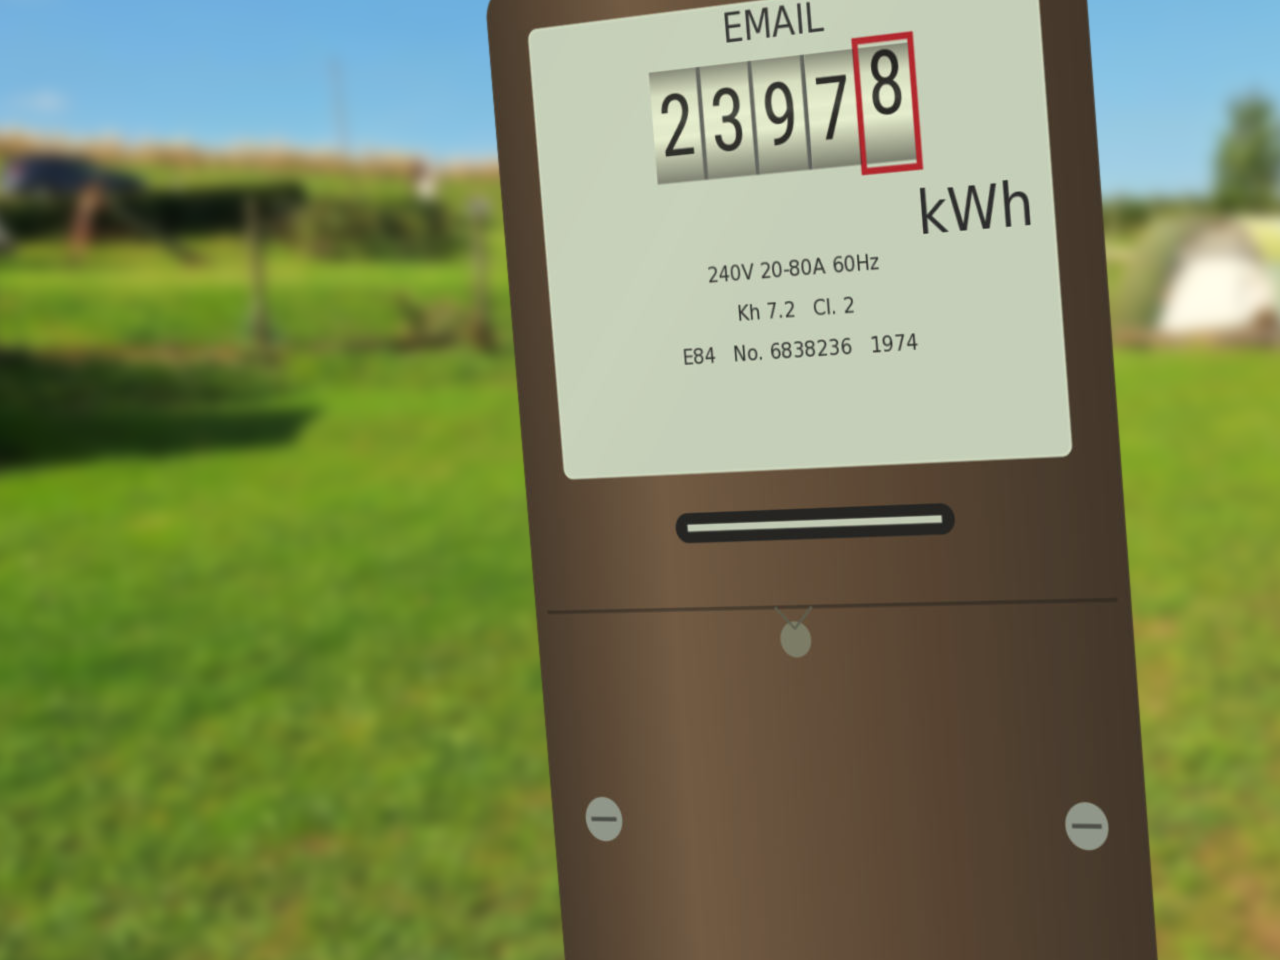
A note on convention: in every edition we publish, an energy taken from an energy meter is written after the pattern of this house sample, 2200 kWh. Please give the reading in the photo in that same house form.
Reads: 2397.8 kWh
